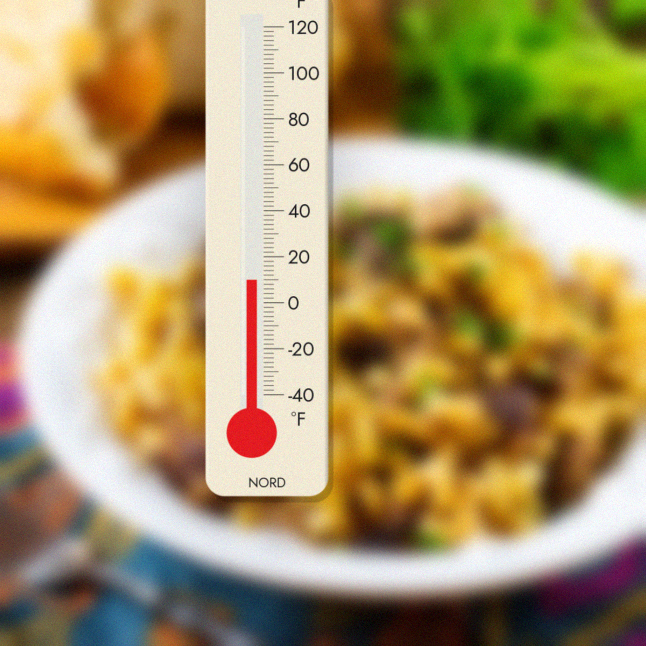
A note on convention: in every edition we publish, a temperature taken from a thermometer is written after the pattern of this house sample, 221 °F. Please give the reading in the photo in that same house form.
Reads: 10 °F
